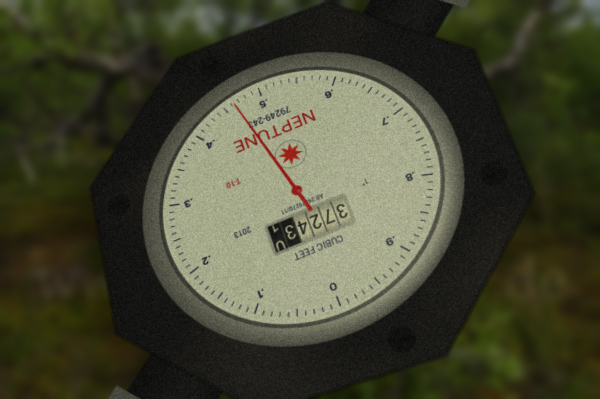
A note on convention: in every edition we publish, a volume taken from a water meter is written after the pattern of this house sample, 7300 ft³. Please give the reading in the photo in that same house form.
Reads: 372430.46 ft³
